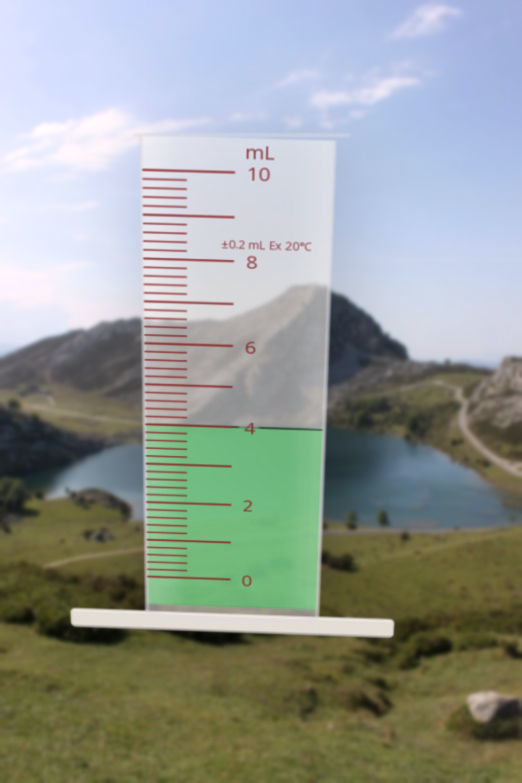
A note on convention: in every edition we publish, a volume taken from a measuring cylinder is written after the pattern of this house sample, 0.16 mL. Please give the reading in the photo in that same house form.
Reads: 4 mL
